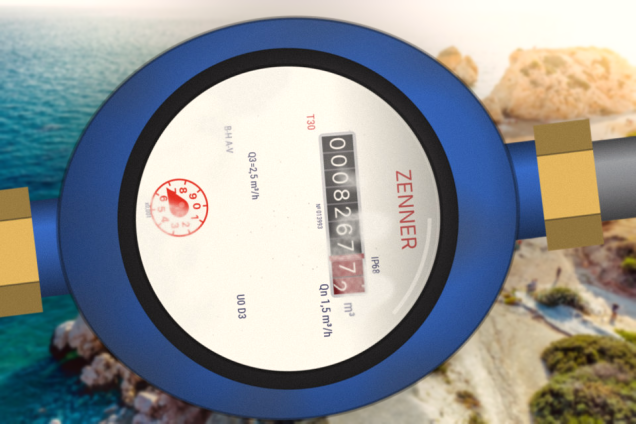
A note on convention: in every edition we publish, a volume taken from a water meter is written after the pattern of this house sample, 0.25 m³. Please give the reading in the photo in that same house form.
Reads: 8267.716 m³
